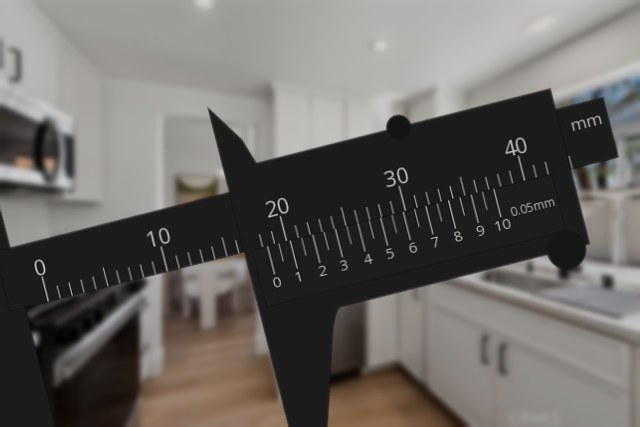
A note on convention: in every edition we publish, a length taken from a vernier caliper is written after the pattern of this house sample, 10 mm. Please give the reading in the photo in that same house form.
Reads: 18.4 mm
